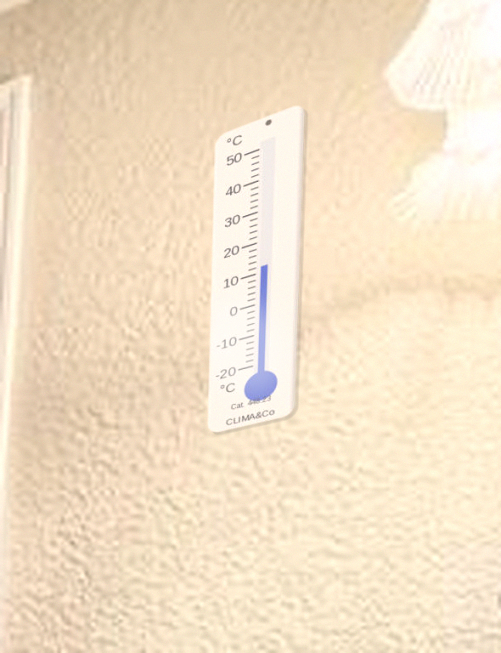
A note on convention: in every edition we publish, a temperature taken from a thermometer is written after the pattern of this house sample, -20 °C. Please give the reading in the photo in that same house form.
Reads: 12 °C
